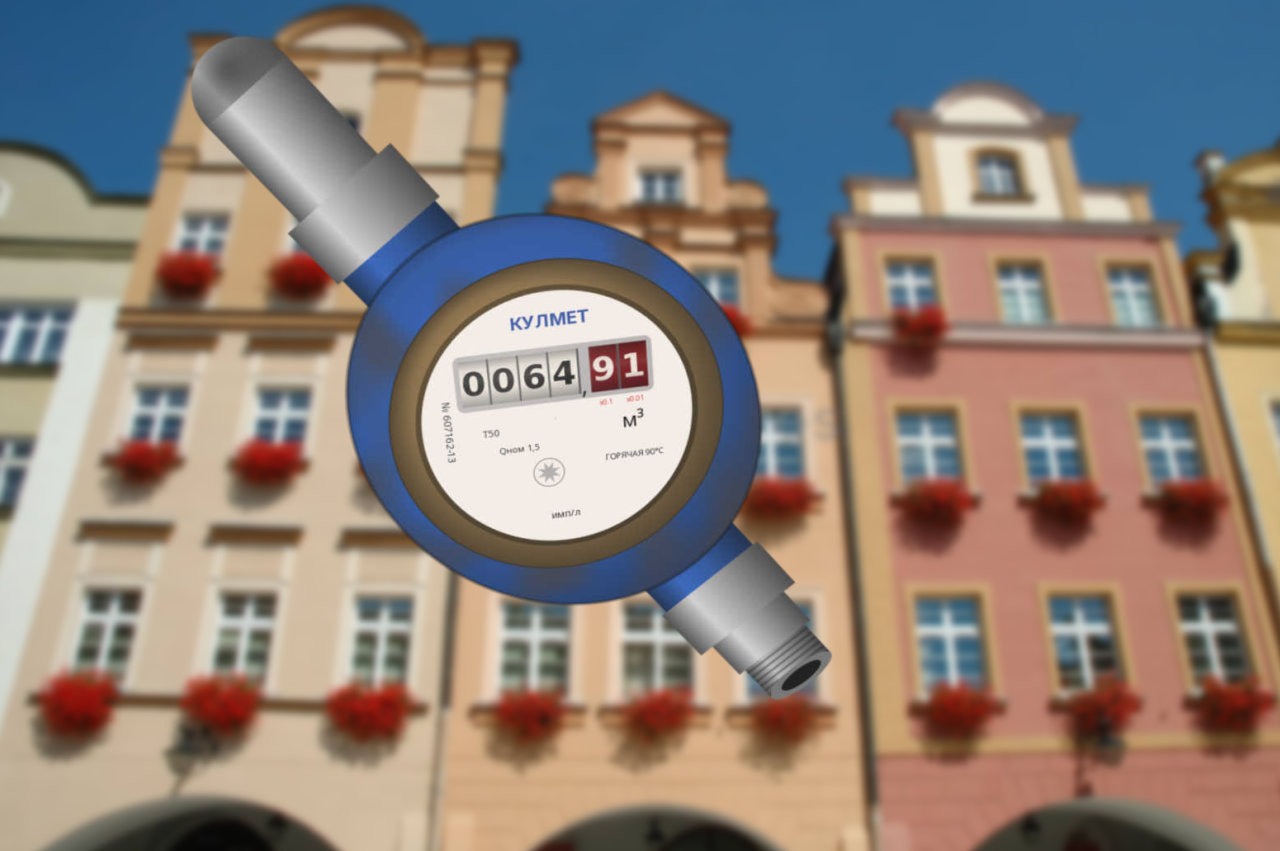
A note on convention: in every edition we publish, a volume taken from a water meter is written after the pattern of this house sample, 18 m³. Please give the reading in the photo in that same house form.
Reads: 64.91 m³
